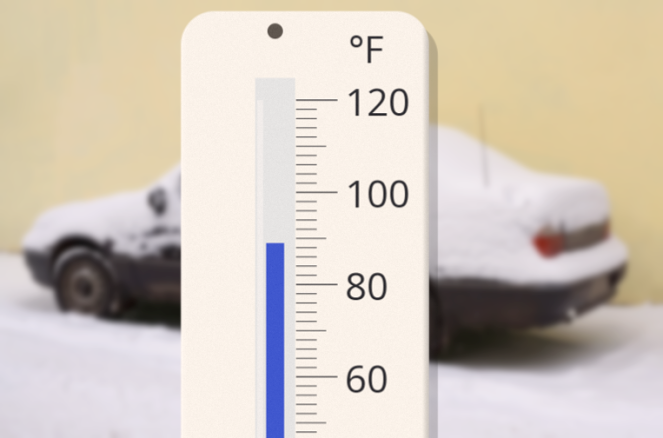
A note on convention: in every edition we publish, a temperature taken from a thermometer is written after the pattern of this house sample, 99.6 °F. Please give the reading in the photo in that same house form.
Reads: 89 °F
